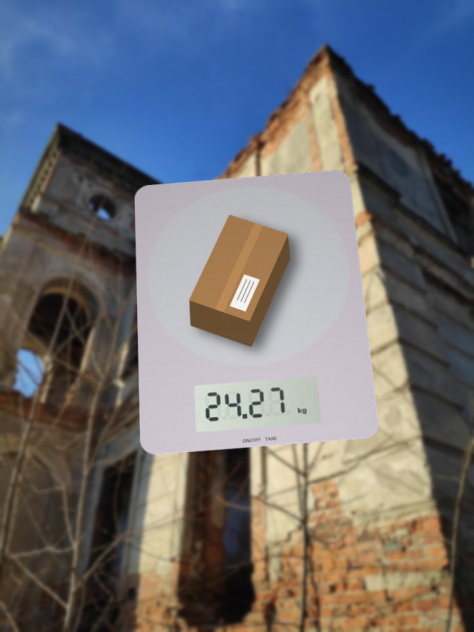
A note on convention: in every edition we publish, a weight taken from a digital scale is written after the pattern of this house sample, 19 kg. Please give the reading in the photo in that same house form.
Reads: 24.27 kg
